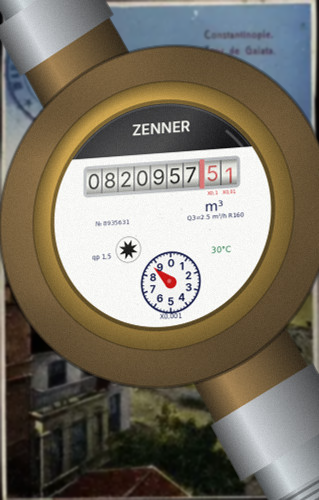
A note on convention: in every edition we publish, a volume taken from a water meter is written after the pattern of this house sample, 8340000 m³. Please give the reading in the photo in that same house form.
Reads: 820957.508 m³
